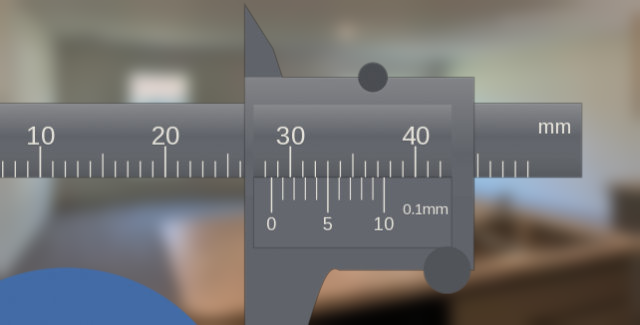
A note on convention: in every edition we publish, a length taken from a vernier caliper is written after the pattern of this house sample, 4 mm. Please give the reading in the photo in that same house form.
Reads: 28.5 mm
